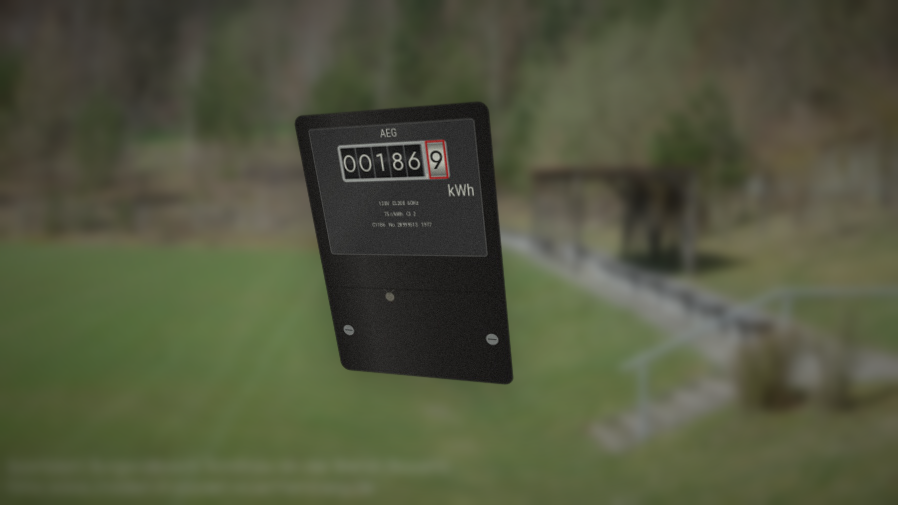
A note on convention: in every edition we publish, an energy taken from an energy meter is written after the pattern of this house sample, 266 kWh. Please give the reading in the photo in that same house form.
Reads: 186.9 kWh
